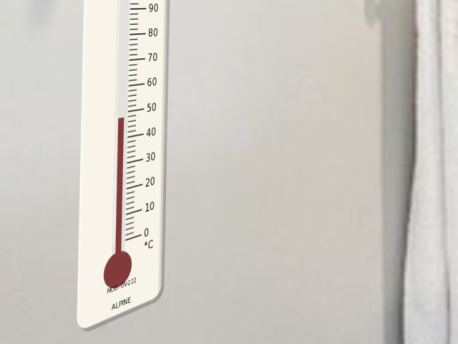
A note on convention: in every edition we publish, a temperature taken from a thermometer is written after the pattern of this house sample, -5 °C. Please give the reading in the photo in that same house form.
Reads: 48 °C
